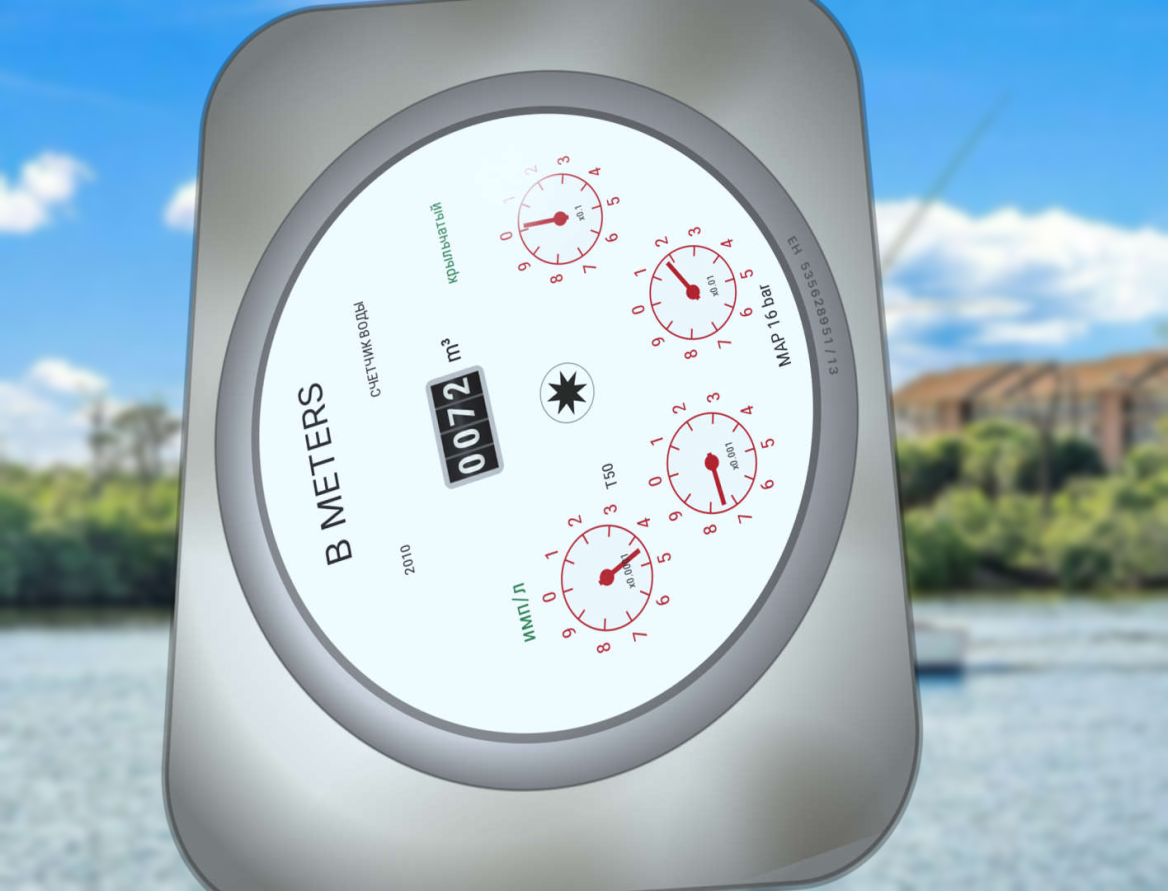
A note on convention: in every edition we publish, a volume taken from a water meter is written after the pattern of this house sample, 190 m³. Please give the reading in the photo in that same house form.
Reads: 72.0174 m³
